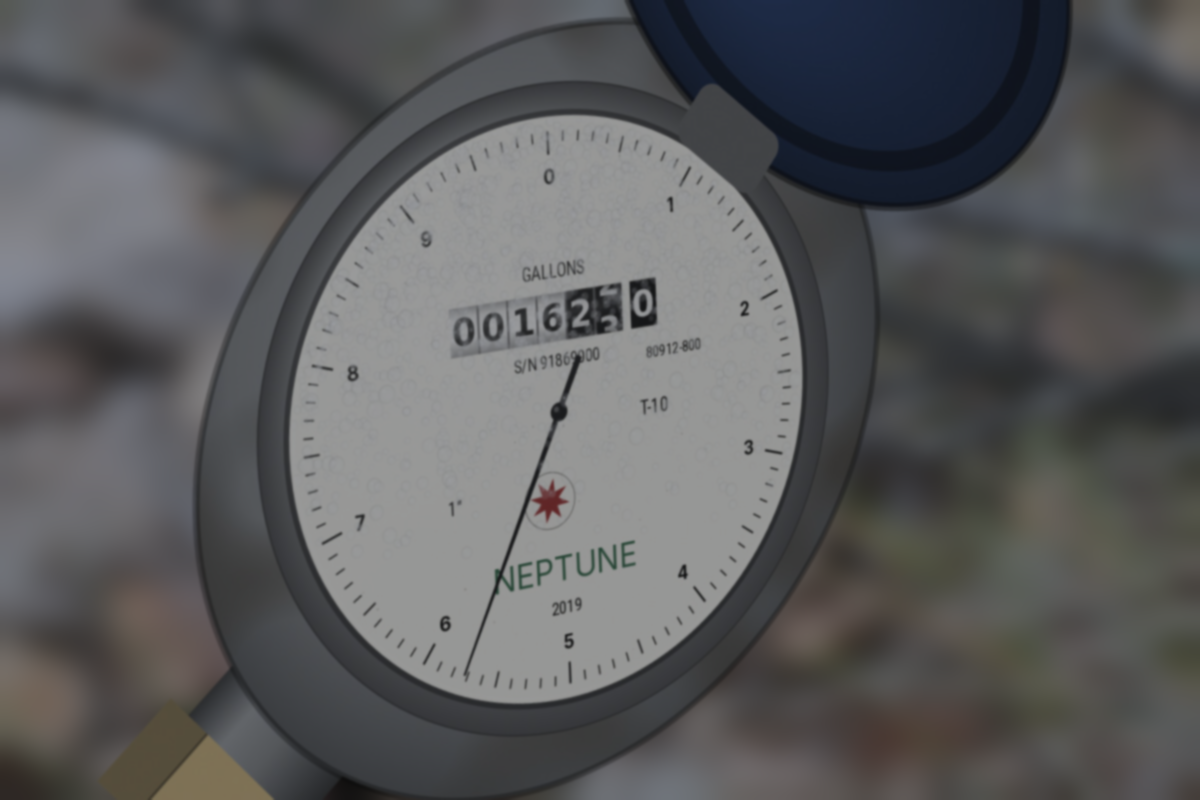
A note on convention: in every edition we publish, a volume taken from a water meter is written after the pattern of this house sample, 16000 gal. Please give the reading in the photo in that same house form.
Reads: 16225.7 gal
